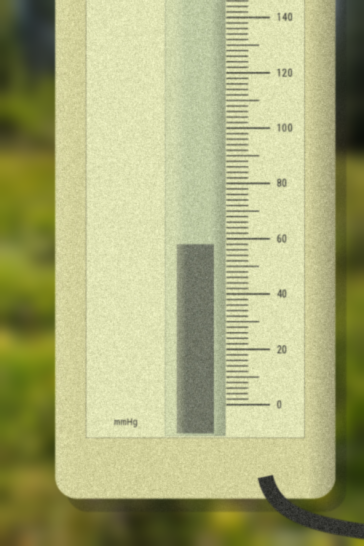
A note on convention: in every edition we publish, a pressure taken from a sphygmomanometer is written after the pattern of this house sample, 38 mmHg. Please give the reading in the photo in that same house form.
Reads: 58 mmHg
